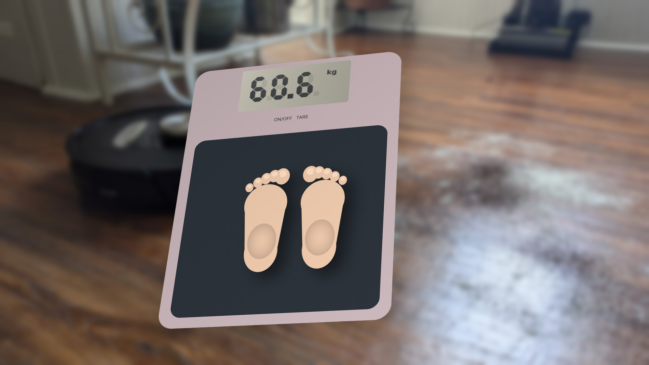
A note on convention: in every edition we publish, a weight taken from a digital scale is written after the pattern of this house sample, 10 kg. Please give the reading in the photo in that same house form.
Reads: 60.6 kg
